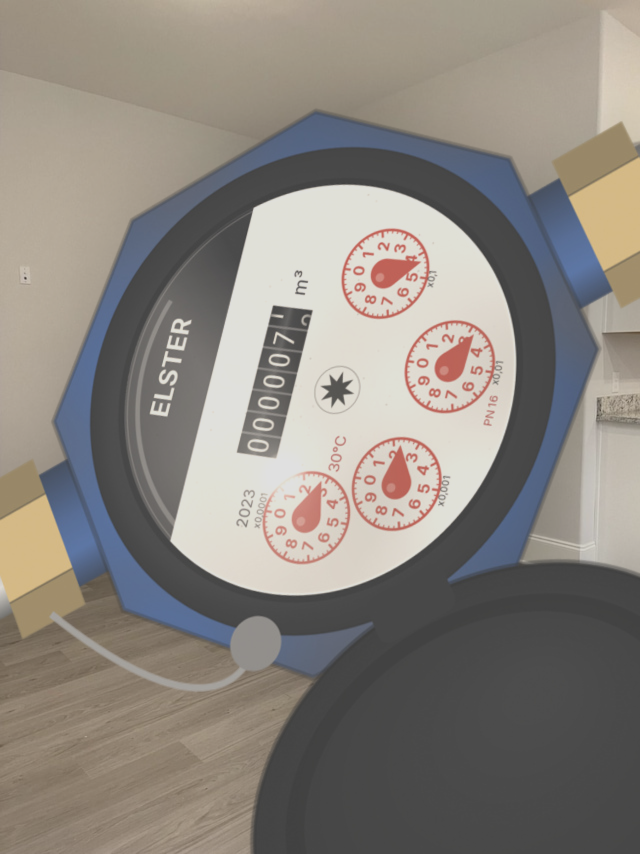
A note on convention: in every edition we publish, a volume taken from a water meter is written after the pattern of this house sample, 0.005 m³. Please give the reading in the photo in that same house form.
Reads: 71.4322 m³
